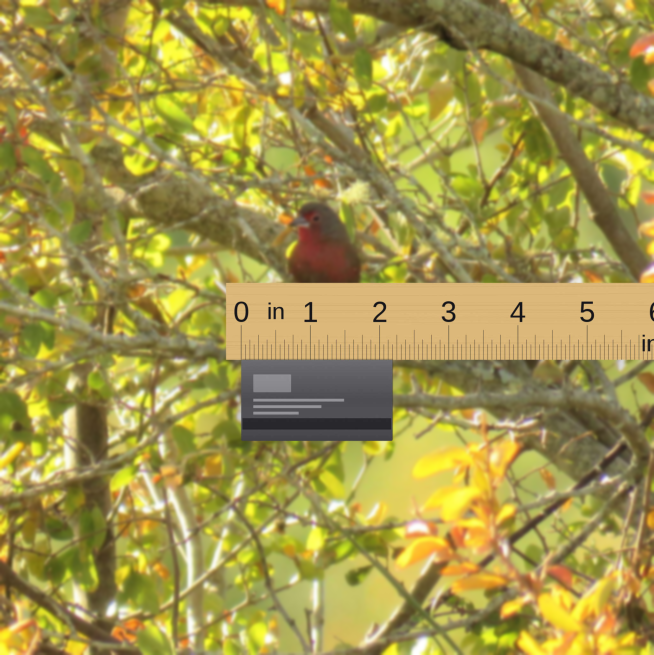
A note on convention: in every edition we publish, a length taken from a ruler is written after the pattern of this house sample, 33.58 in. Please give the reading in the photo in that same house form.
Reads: 2.1875 in
